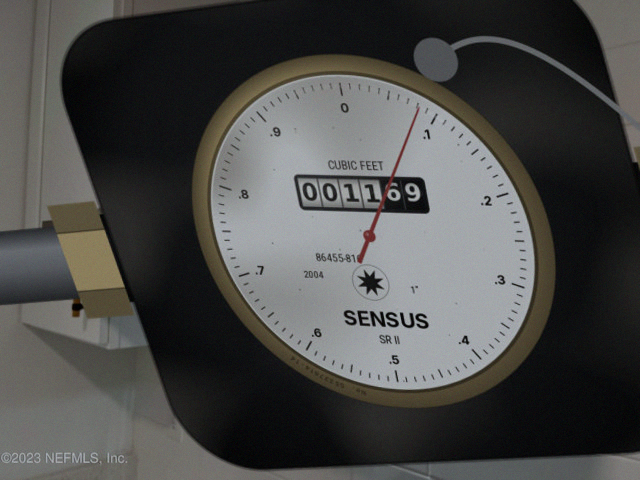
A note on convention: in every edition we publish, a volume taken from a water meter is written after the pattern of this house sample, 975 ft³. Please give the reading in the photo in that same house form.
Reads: 1169.08 ft³
